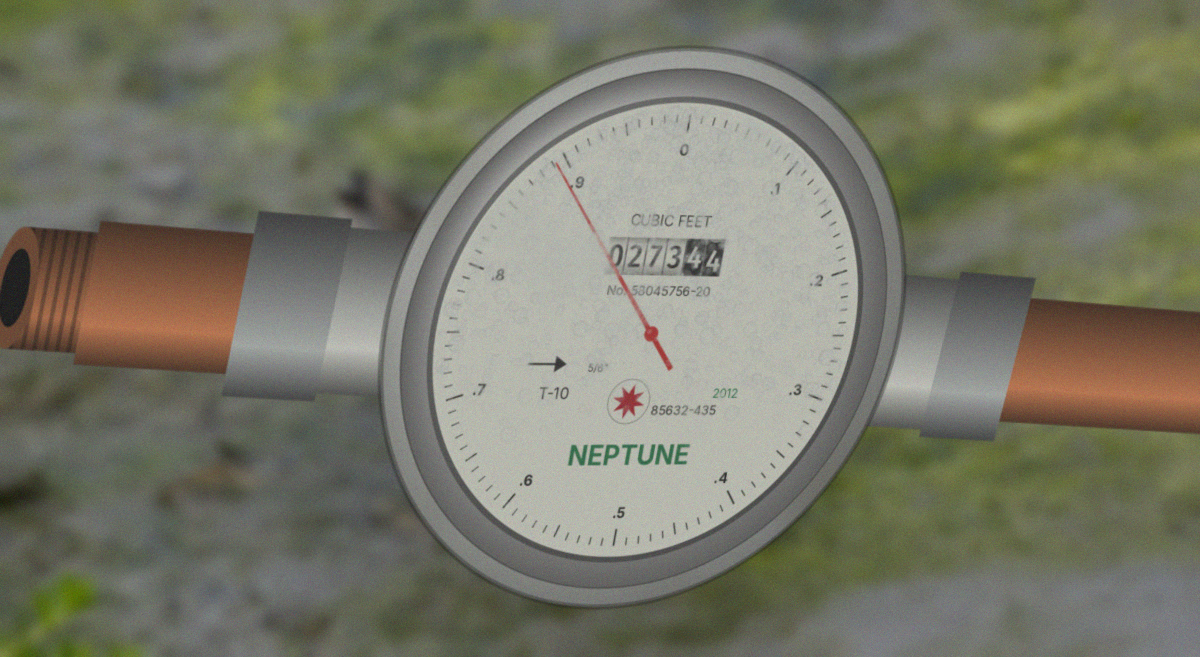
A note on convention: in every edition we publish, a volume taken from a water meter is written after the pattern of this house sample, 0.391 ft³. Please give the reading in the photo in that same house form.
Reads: 27343.89 ft³
